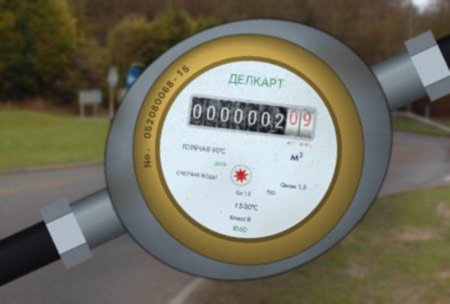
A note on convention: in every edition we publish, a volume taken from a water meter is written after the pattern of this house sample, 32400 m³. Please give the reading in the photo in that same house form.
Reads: 2.09 m³
